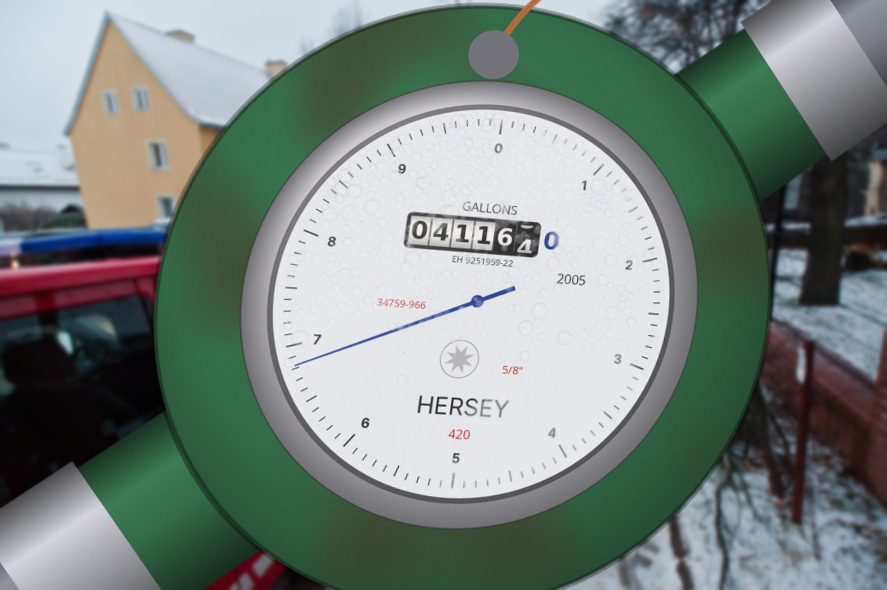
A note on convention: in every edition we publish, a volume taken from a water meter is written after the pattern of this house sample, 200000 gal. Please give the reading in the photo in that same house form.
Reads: 411636.8 gal
